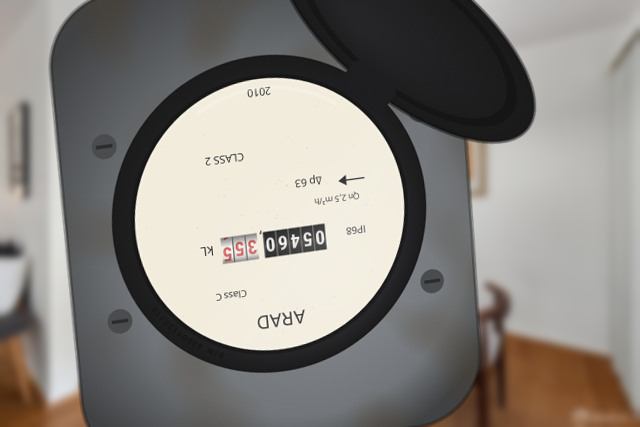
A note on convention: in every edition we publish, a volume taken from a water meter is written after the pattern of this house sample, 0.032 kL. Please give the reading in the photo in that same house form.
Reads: 5460.355 kL
